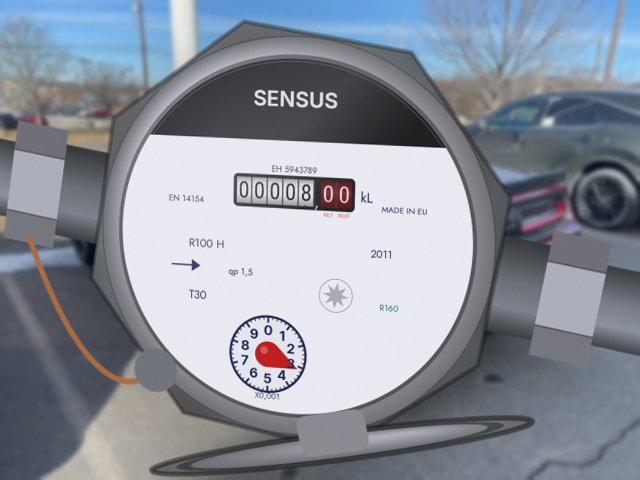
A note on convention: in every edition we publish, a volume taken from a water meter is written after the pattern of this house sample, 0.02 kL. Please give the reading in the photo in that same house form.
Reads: 8.003 kL
